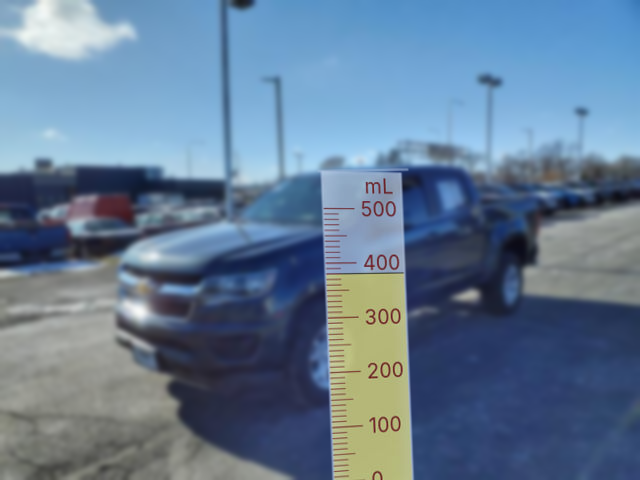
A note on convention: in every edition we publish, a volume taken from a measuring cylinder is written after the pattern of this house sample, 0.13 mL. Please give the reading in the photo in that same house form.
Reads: 380 mL
